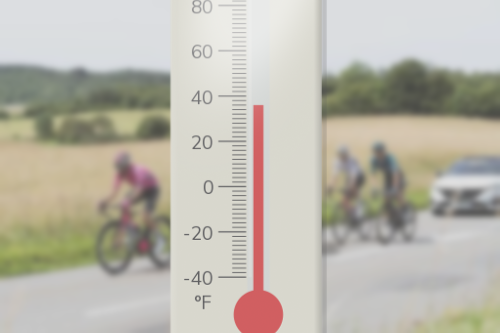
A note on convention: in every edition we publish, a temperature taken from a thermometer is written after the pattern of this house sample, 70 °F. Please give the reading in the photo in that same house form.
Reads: 36 °F
